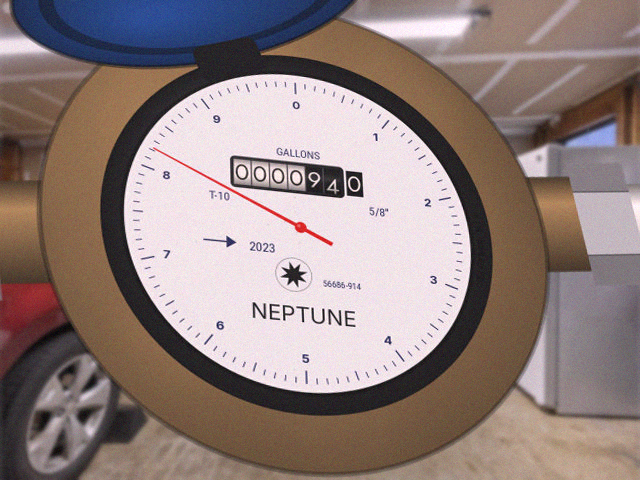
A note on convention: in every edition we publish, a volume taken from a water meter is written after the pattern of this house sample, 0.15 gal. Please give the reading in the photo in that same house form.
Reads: 938.2 gal
